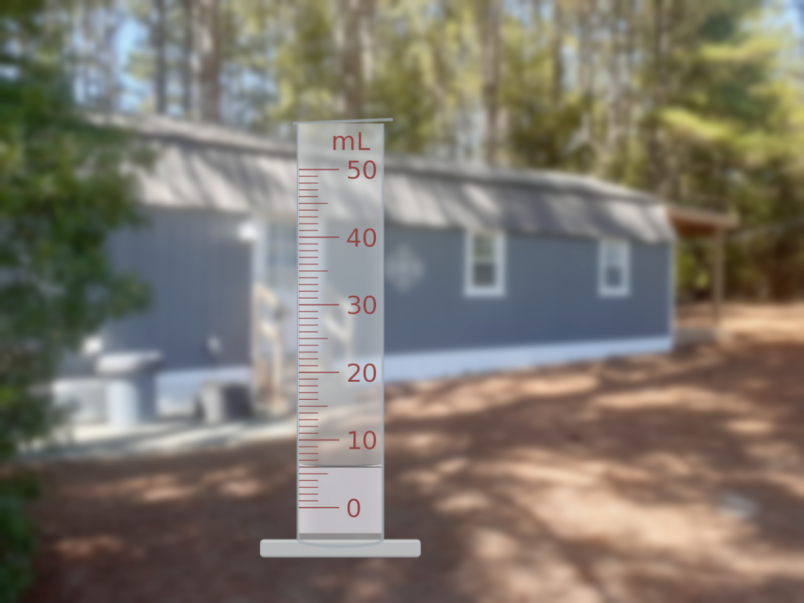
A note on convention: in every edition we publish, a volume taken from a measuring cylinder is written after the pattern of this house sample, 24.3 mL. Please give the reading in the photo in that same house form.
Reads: 6 mL
